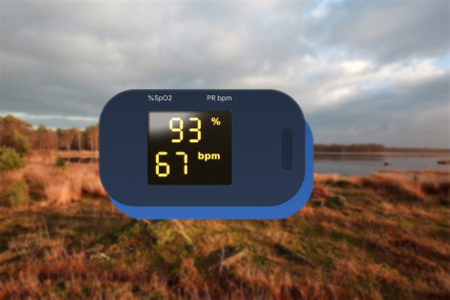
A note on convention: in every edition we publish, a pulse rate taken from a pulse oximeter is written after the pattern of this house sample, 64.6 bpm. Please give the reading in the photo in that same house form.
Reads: 67 bpm
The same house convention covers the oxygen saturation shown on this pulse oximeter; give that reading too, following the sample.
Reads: 93 %
